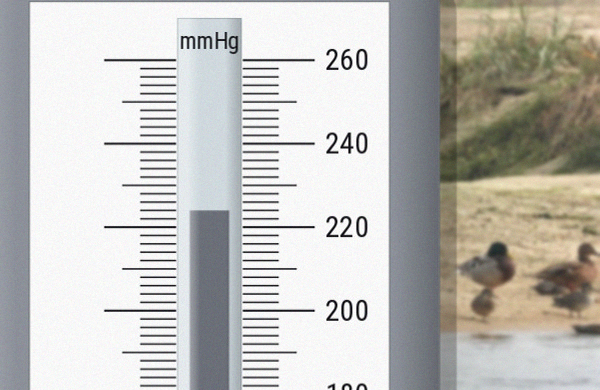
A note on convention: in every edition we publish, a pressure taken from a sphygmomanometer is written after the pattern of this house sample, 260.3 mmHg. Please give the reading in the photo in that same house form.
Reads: 224 mmHg
